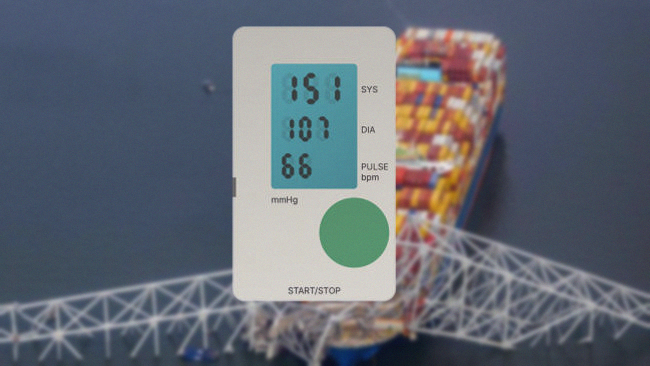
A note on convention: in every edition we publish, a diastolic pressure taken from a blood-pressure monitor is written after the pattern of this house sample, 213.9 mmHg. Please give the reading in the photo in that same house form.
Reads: 107 mmHg
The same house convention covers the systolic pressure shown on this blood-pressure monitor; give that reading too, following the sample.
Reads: 151 mmHg
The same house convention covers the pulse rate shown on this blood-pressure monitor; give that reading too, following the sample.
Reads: 66 bpm
